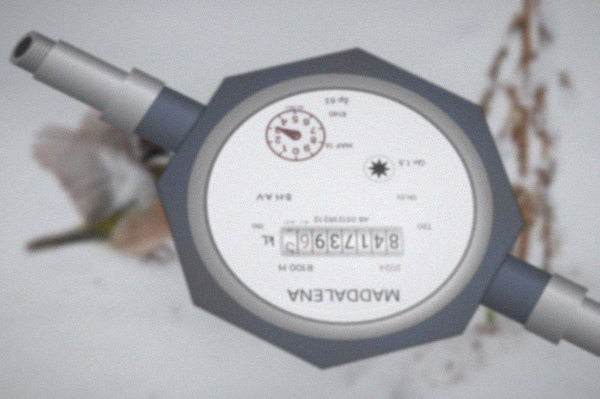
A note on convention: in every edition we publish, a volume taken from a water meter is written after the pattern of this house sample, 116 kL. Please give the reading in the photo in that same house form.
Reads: 841739.653 kL
